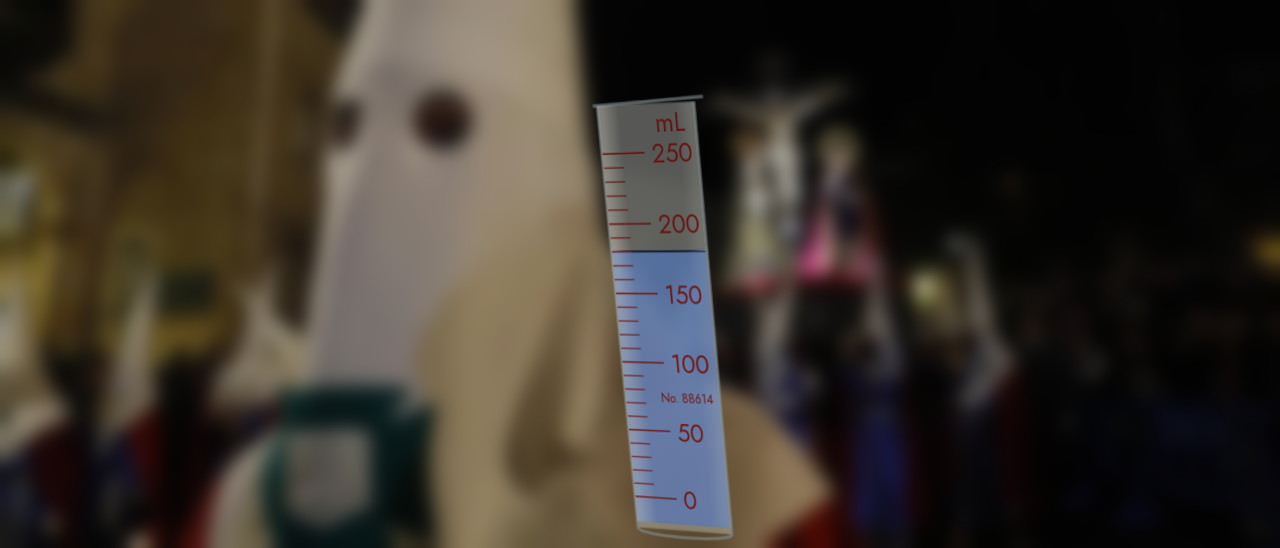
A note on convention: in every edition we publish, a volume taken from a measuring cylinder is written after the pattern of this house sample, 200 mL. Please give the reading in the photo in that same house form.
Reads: 180 mL
